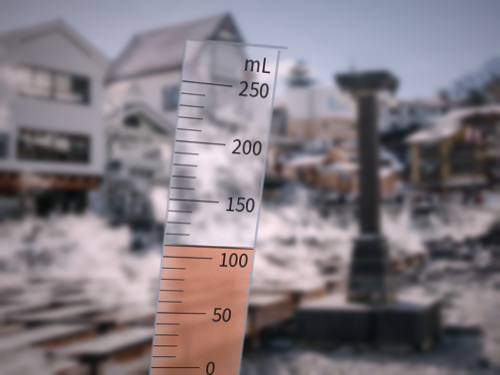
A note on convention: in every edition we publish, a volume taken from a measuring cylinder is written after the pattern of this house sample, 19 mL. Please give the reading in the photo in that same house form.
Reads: 110 mL
